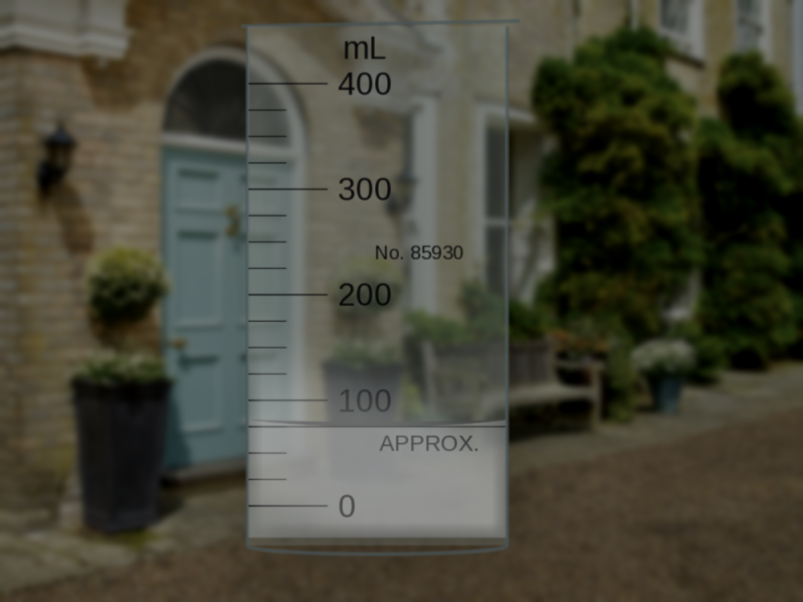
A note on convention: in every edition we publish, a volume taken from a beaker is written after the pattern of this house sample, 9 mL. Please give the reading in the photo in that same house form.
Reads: 75 mL
